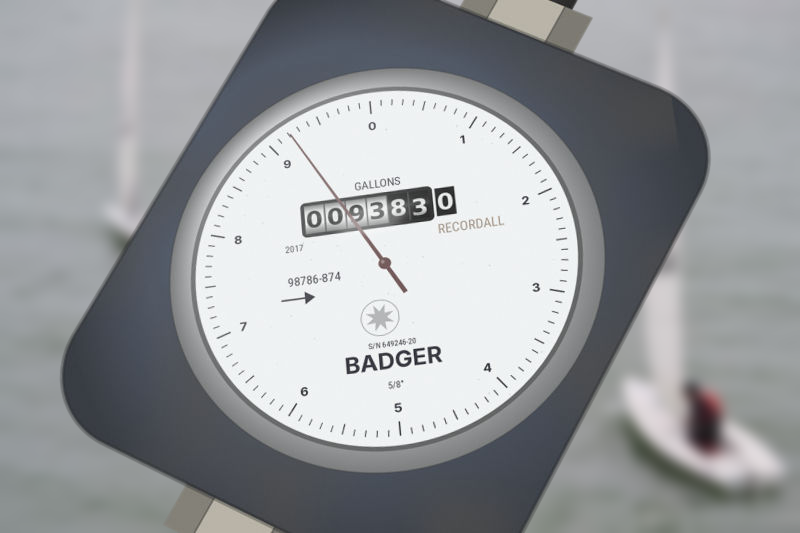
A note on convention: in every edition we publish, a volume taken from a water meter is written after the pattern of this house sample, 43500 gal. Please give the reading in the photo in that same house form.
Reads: 93829.2 gal
